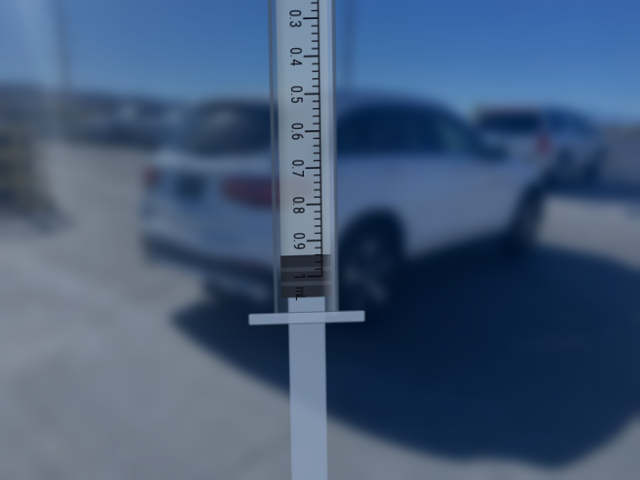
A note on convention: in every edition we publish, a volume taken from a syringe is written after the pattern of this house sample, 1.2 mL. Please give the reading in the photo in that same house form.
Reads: 0.94 mL
